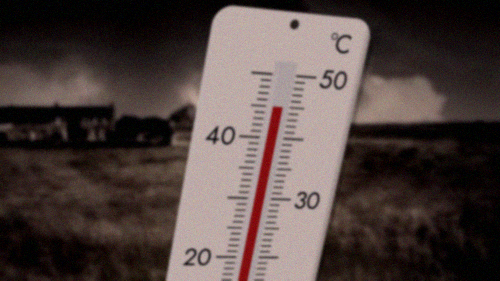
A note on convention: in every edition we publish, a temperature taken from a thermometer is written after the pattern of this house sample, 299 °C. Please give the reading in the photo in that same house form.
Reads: 45 °C
